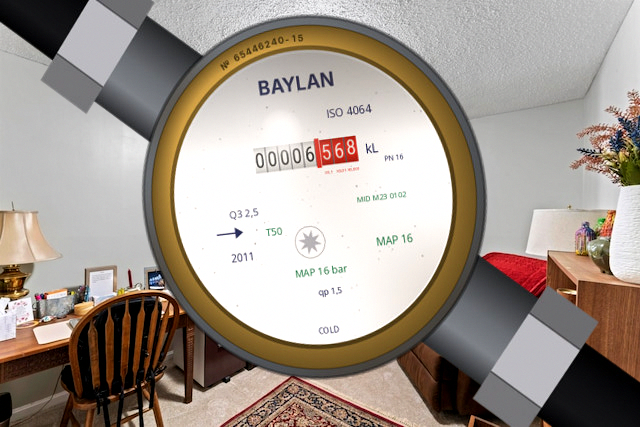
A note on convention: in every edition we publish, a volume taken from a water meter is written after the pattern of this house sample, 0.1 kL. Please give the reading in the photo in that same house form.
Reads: 6.568 kL
